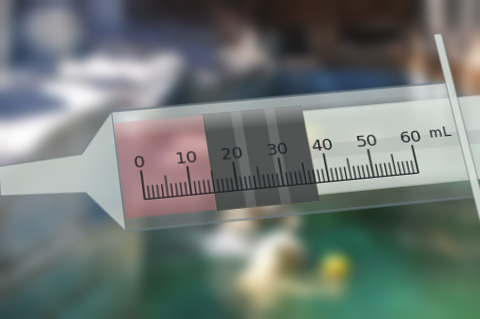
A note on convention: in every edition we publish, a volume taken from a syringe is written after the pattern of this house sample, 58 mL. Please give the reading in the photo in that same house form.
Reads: 15 mL
